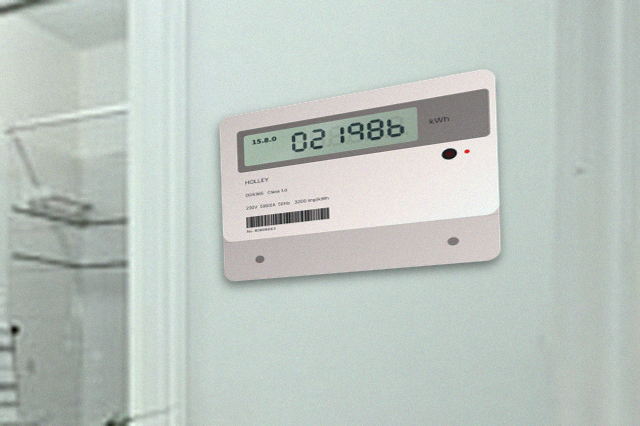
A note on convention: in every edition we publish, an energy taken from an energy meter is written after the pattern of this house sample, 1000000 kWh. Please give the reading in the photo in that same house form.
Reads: 21986 kWh
